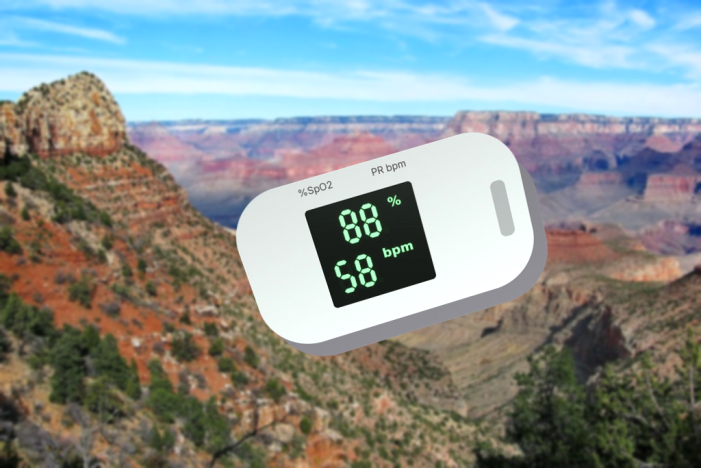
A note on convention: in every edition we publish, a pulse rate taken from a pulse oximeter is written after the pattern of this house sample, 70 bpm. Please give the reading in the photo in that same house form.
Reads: 58 bpm
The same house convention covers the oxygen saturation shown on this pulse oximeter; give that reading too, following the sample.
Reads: 88 %
